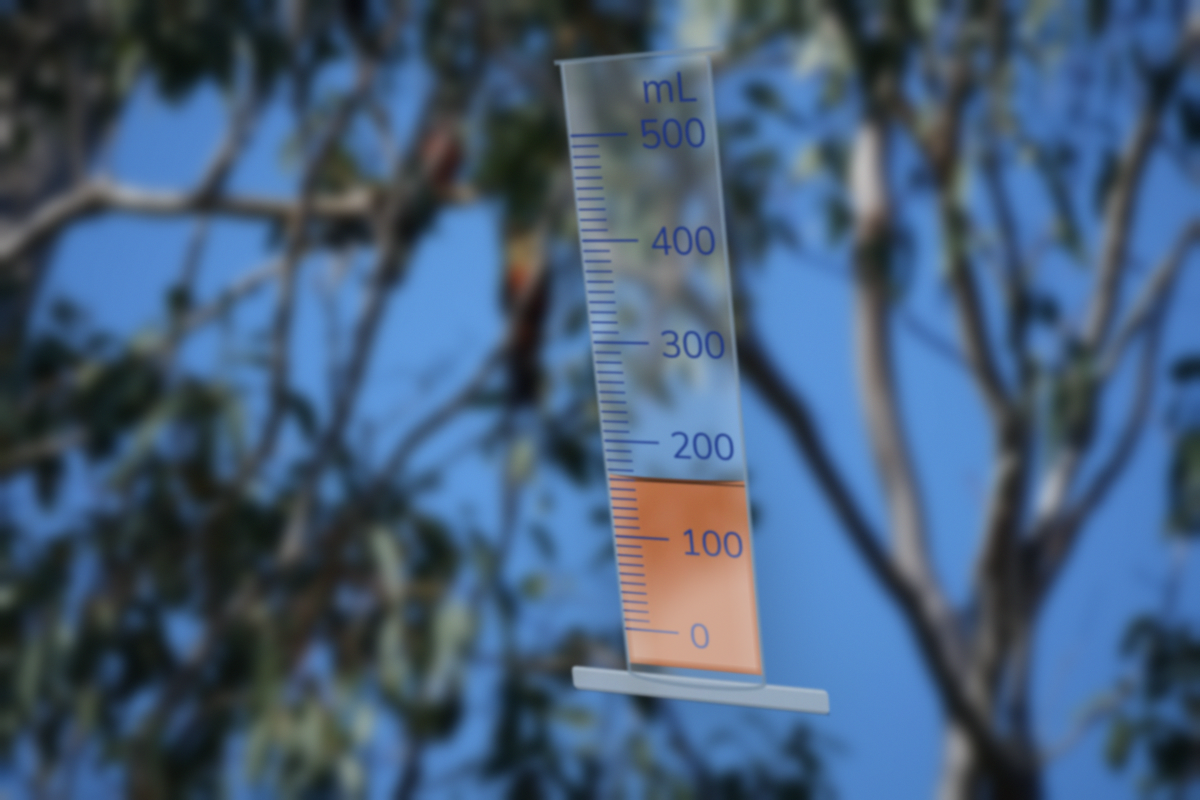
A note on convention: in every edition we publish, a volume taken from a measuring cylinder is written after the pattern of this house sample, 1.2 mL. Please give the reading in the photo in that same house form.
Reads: 160 mL
